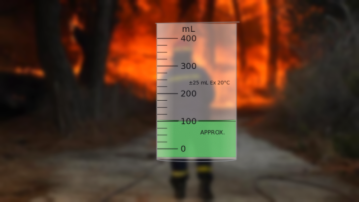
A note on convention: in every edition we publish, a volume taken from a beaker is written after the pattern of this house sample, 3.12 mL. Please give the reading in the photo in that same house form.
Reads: 100 mL
